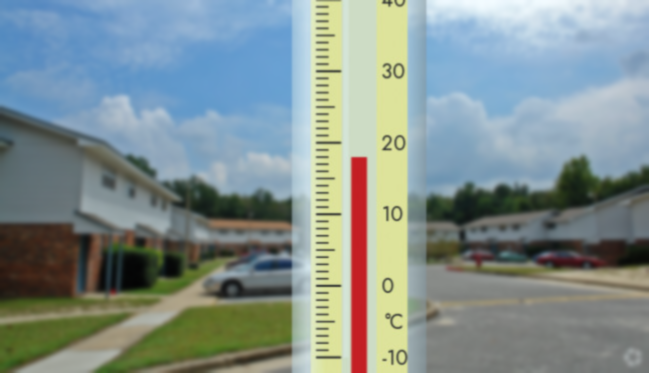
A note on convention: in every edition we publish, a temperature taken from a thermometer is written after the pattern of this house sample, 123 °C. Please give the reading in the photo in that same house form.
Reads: 18 °C
